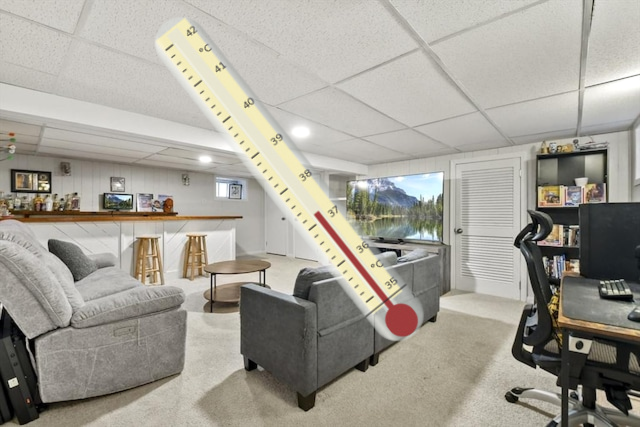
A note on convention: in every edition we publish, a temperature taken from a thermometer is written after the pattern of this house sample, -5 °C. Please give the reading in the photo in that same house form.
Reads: 37.2 °C
